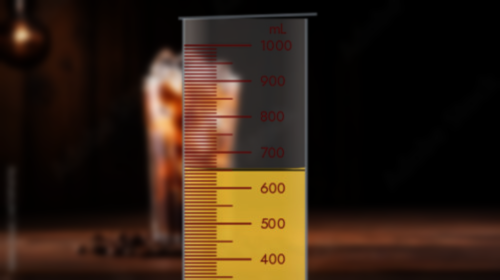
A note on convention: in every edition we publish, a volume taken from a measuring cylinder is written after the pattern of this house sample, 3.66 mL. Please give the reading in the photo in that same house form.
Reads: 650 mL
